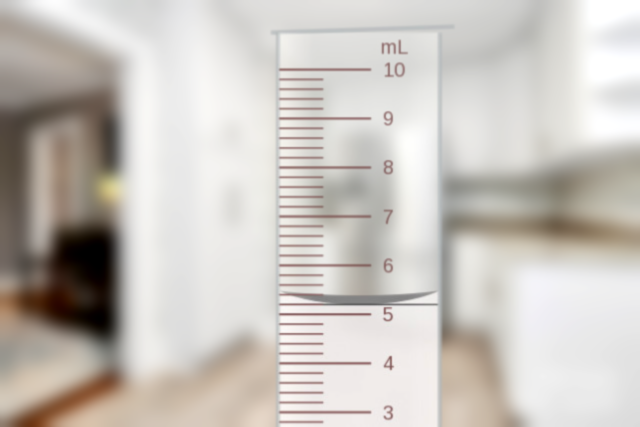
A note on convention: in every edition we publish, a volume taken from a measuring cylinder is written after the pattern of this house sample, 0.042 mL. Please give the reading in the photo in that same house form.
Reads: 5.2 mL
